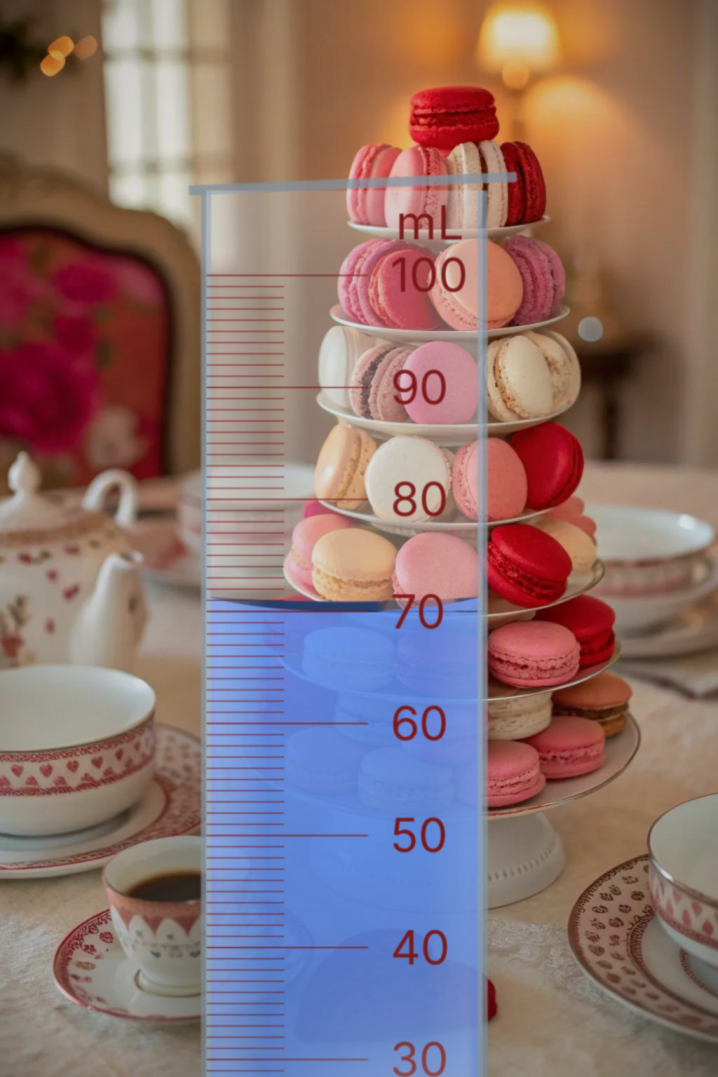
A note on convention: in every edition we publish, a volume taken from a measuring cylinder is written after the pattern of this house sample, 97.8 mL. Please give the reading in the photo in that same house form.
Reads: 70 mL
